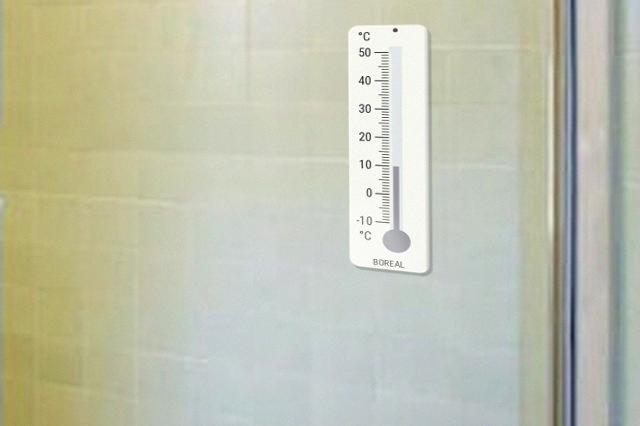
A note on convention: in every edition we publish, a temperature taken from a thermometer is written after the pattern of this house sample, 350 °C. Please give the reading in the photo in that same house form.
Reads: 10 °C
